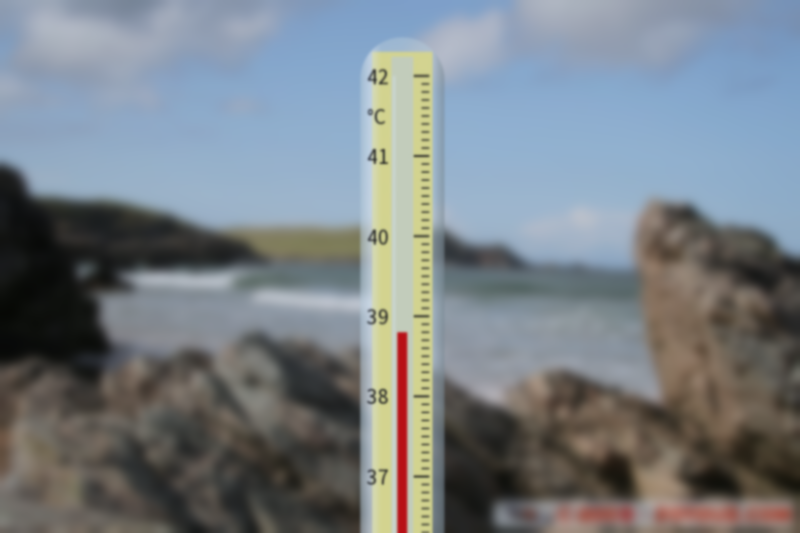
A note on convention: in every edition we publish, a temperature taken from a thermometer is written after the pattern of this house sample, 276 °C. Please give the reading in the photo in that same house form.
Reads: 38.8 °C
